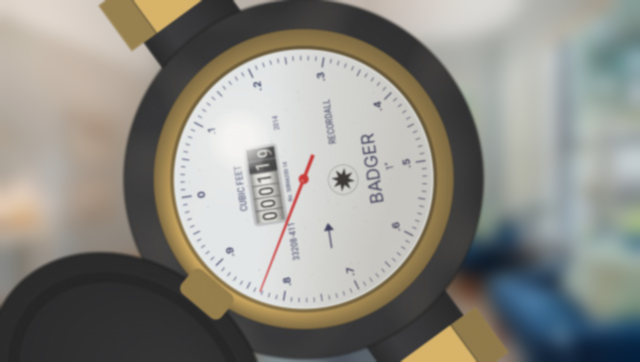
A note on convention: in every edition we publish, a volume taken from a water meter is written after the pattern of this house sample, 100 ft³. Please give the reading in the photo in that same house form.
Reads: 118.83 ft³
